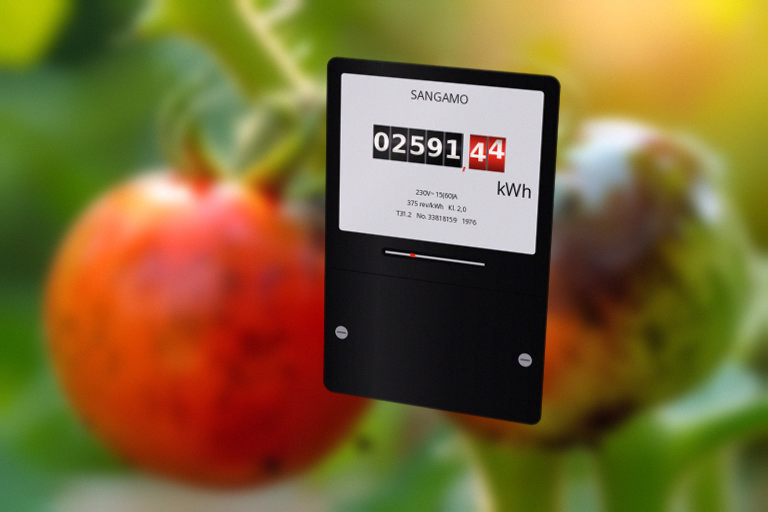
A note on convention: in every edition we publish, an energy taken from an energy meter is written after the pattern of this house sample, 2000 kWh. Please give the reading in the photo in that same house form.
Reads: 2591.44 kWh
